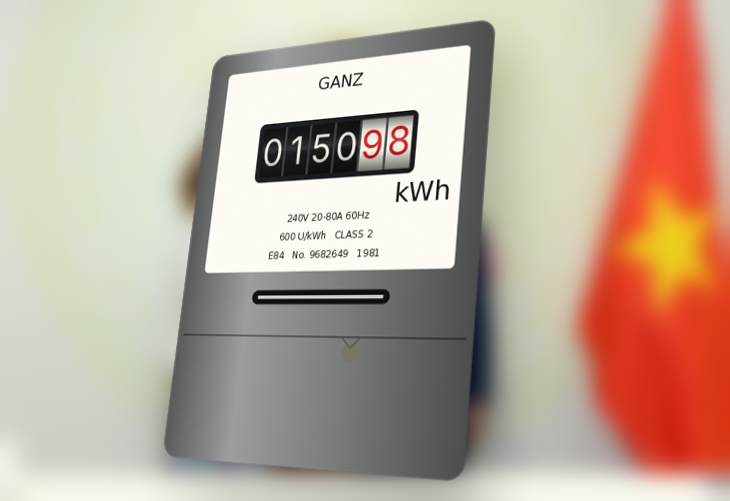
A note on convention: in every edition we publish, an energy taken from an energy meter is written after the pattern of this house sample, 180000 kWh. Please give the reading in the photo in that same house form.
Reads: 150.98 kWh
